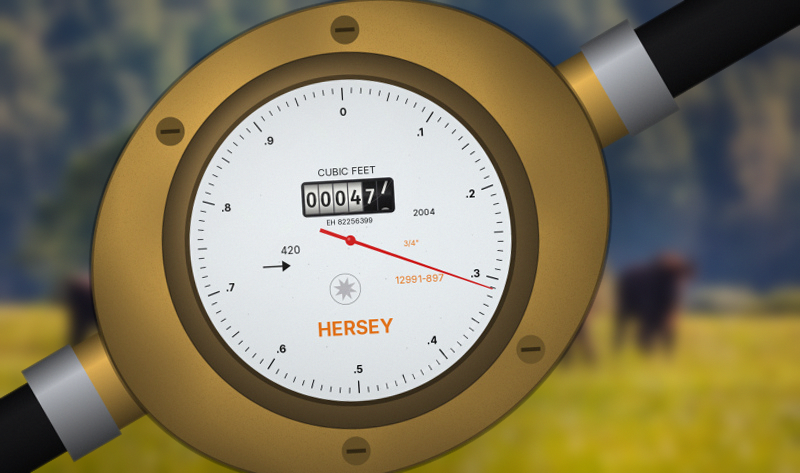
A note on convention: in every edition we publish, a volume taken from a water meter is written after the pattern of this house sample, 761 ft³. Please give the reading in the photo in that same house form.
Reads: 477.31 ft³
